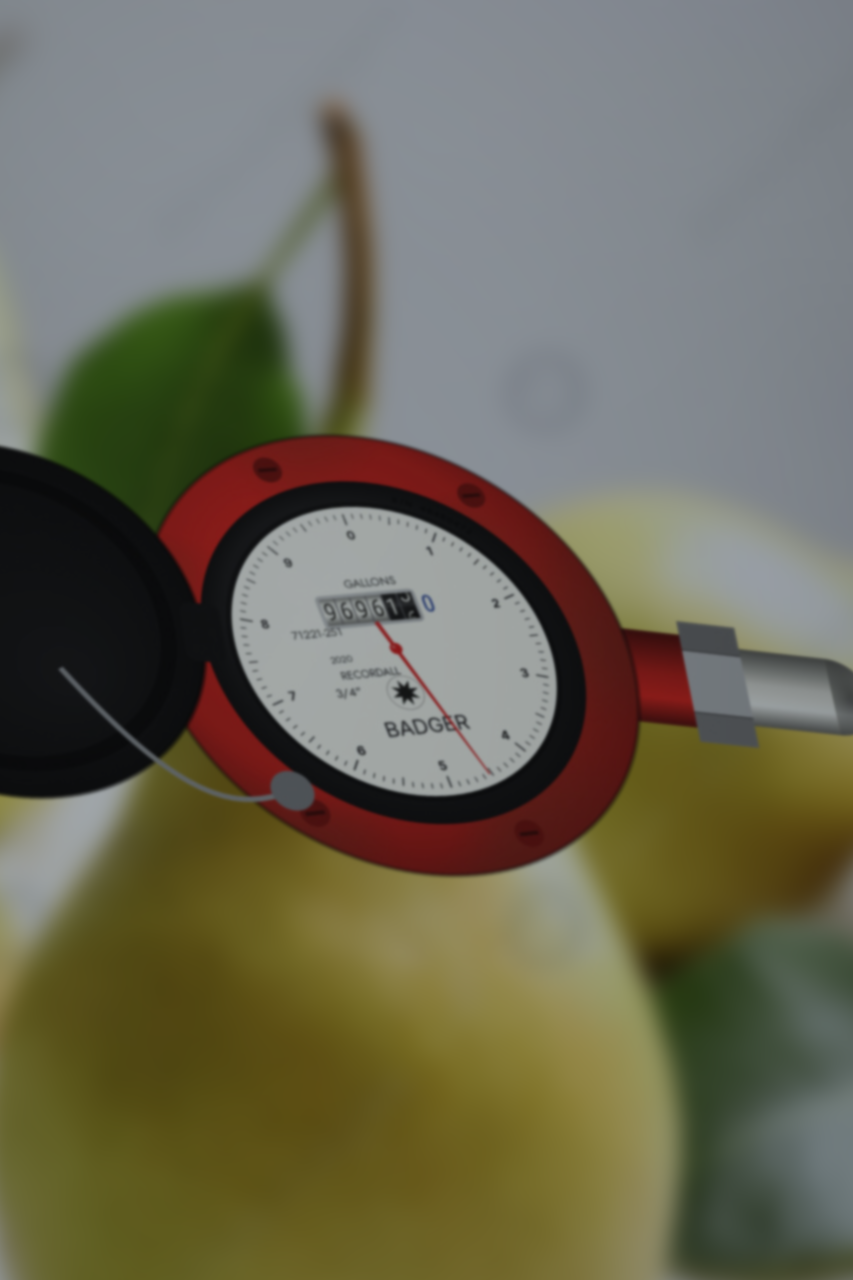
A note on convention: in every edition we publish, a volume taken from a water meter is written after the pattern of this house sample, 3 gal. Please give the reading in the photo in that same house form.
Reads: 9696154.5 gal
